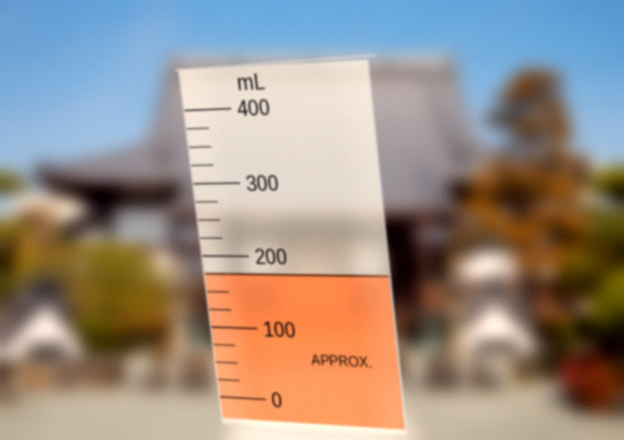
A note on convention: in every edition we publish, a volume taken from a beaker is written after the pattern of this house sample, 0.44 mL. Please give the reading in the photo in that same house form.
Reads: 175 mL
